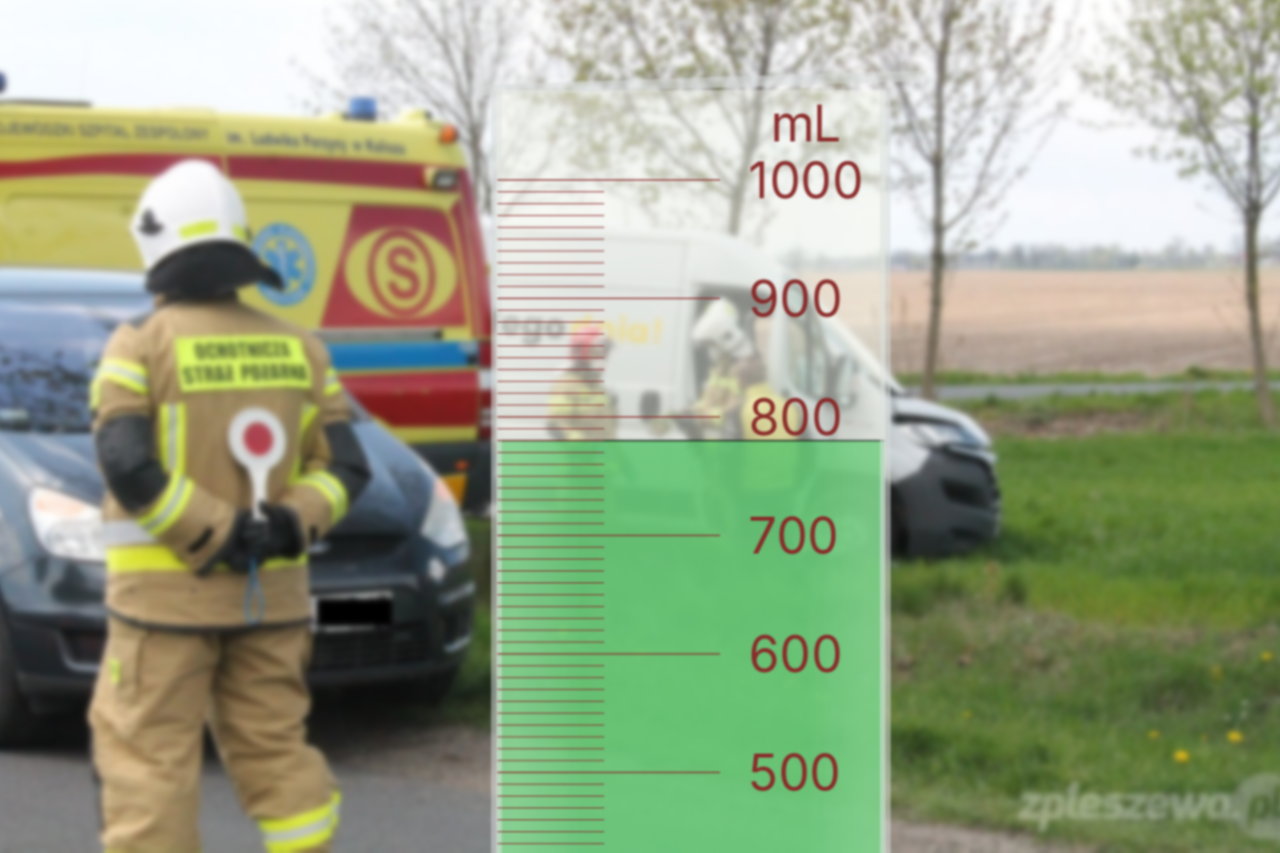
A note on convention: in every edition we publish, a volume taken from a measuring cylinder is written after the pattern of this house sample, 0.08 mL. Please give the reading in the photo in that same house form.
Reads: 780 mL
